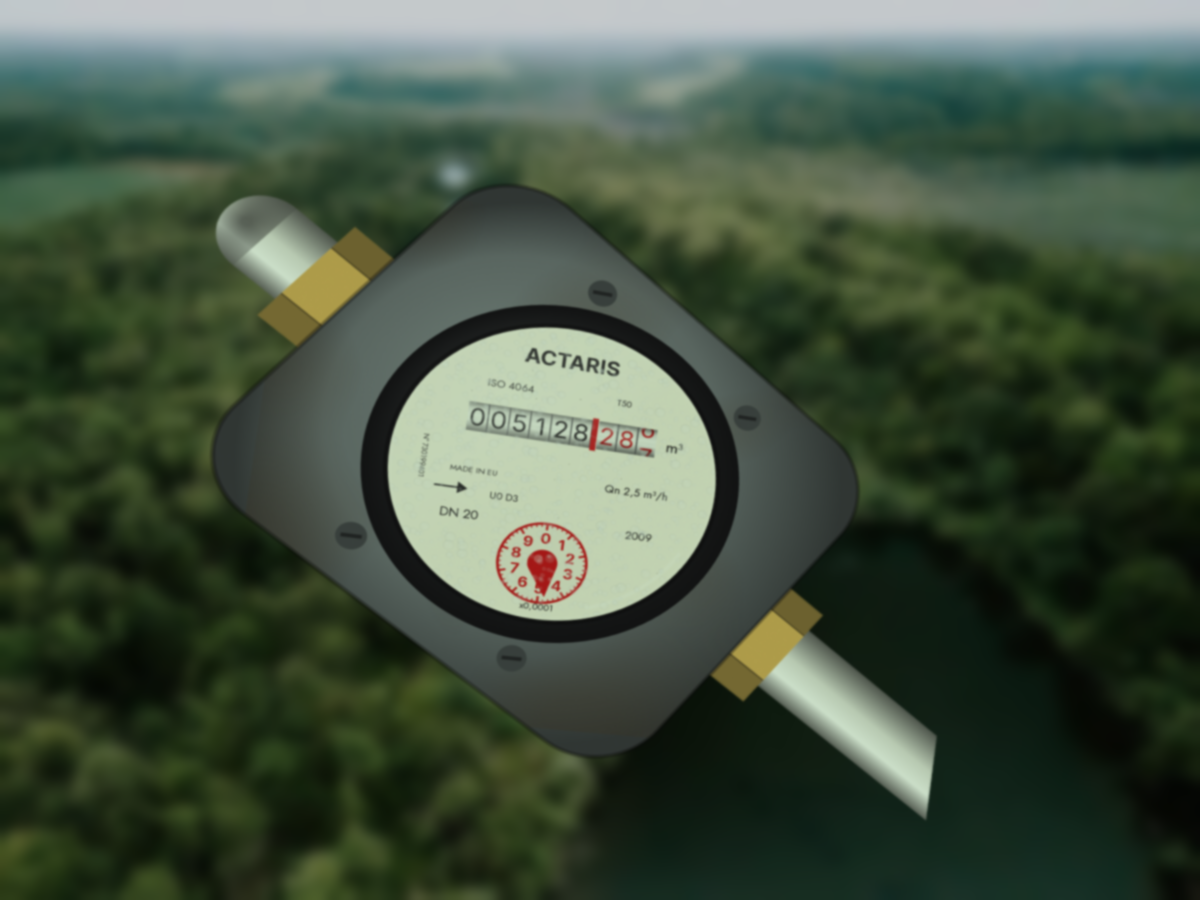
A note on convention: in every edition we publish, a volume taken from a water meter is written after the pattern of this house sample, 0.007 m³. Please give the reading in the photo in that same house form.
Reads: 5128.2864 m³
